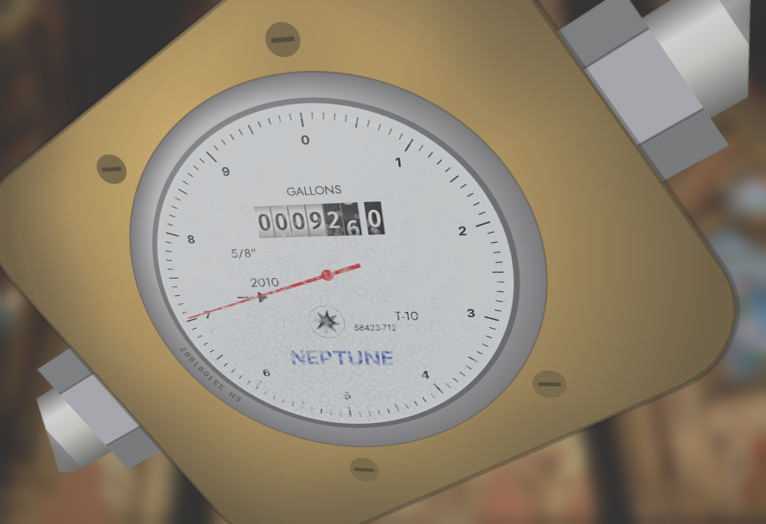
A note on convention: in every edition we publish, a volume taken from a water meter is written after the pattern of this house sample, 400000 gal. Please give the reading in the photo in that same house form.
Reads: 9257.0 gal
